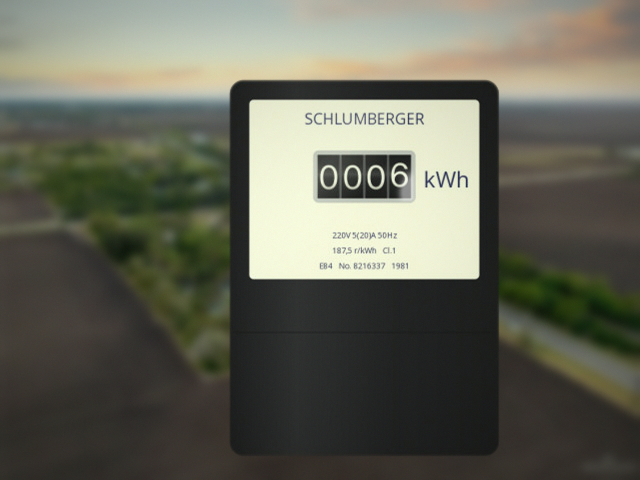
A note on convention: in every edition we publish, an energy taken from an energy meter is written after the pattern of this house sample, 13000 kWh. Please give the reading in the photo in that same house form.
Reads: 6 kWh
